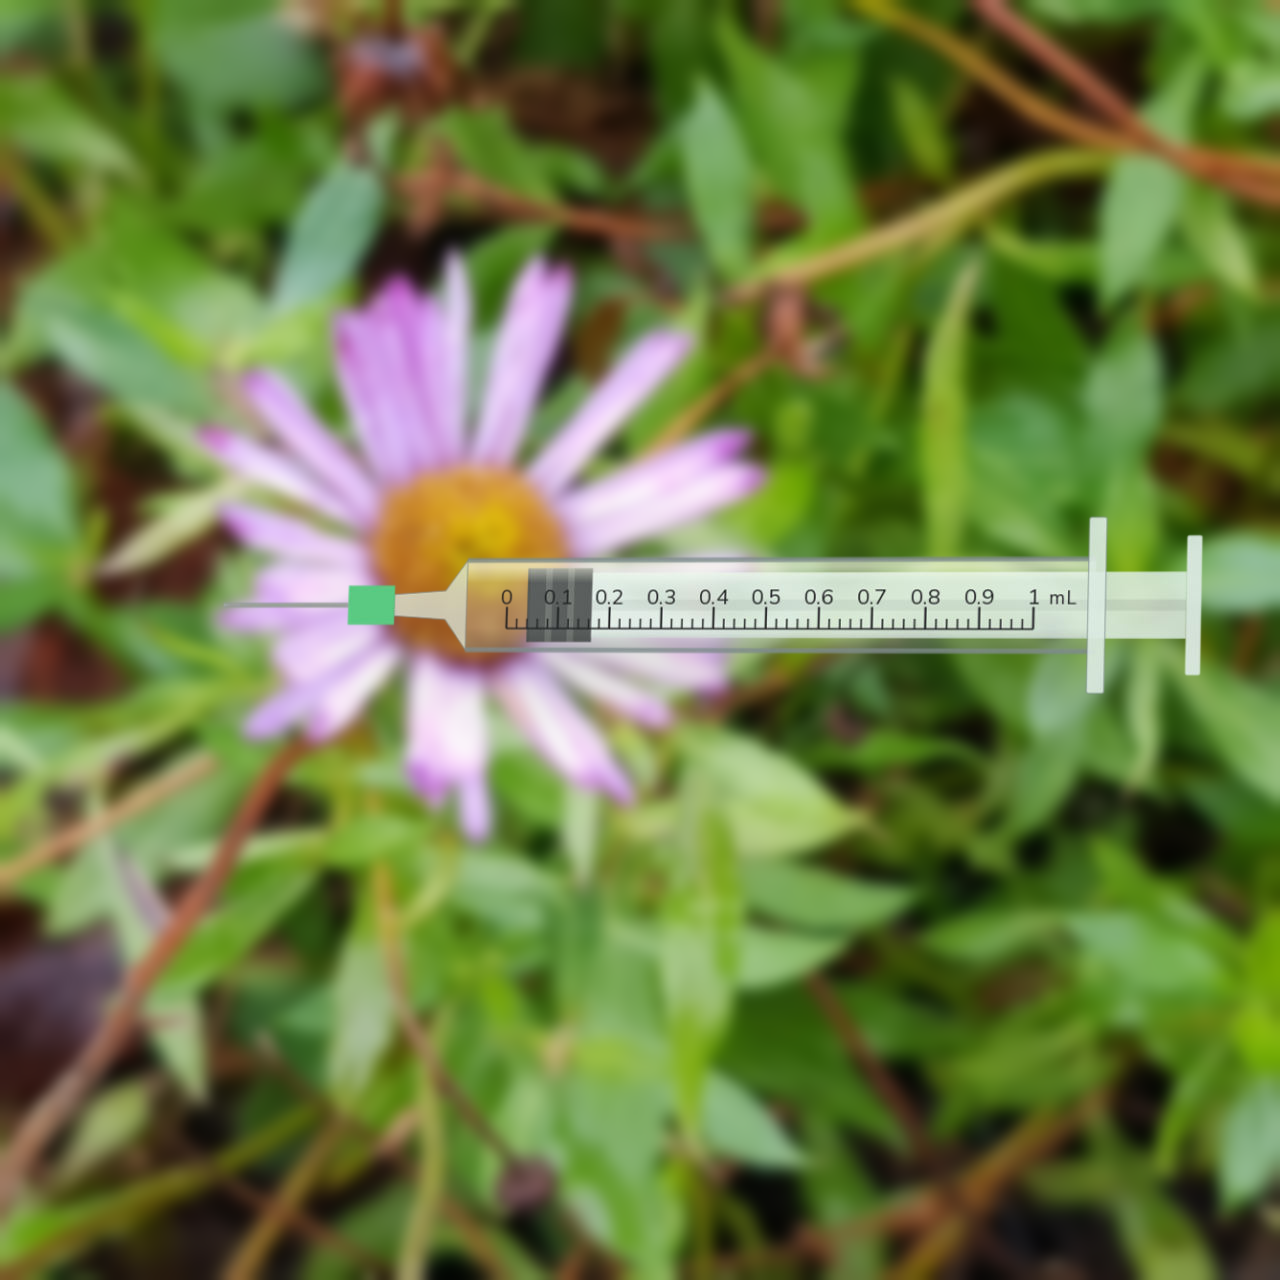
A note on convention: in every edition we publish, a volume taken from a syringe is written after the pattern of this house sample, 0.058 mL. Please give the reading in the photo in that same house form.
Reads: 0.04 mL
